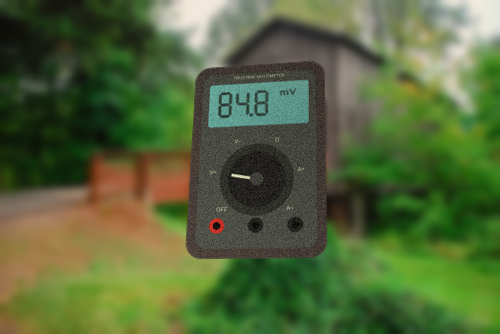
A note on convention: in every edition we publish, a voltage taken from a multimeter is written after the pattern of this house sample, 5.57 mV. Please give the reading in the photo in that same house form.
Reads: 84.8 mV
